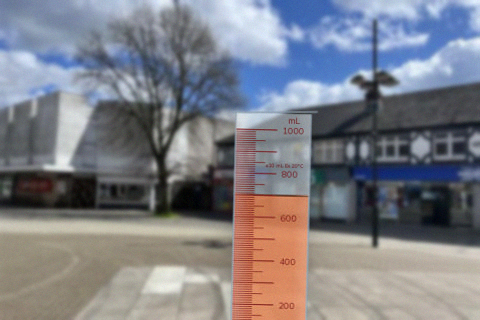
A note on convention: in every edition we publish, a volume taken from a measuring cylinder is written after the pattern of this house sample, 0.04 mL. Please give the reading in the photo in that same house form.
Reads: 700 mL
